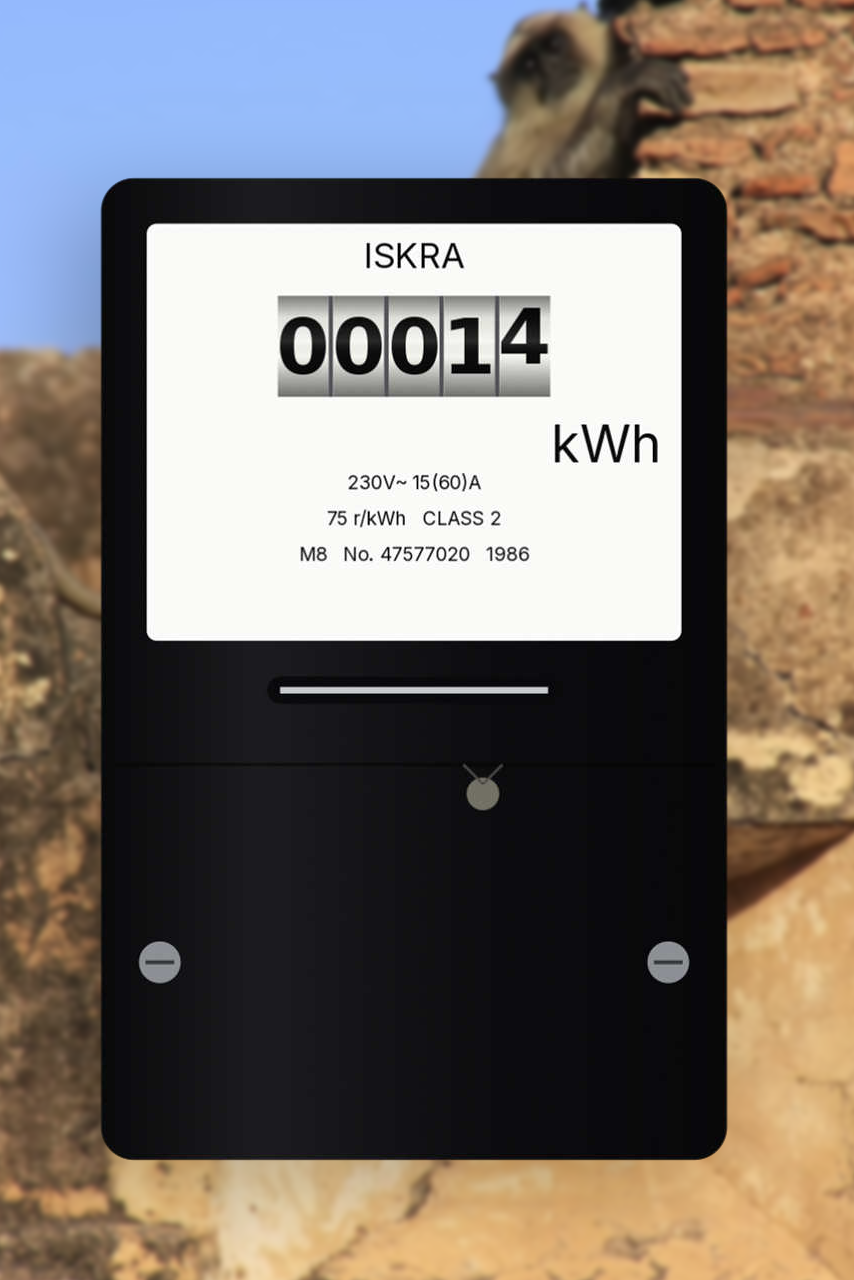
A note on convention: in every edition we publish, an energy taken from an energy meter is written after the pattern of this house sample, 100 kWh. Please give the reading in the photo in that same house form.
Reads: 14 kWh
